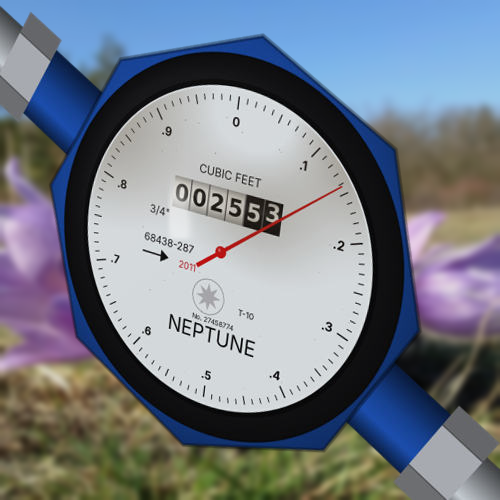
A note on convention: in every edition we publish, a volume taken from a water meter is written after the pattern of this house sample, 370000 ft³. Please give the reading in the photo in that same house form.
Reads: 2553.14 ft³
